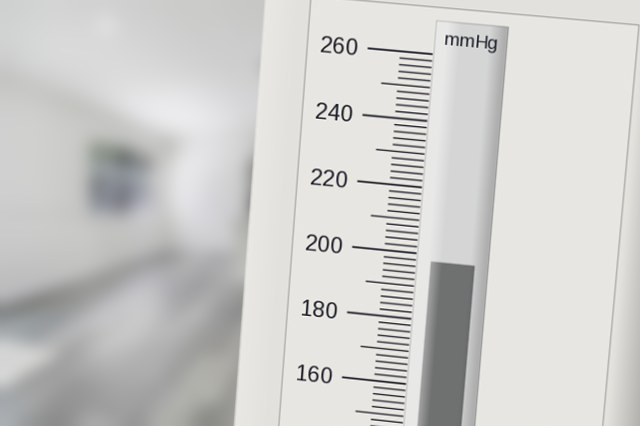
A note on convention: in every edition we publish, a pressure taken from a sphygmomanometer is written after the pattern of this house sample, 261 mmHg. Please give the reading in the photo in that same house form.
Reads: 198 mmHg
